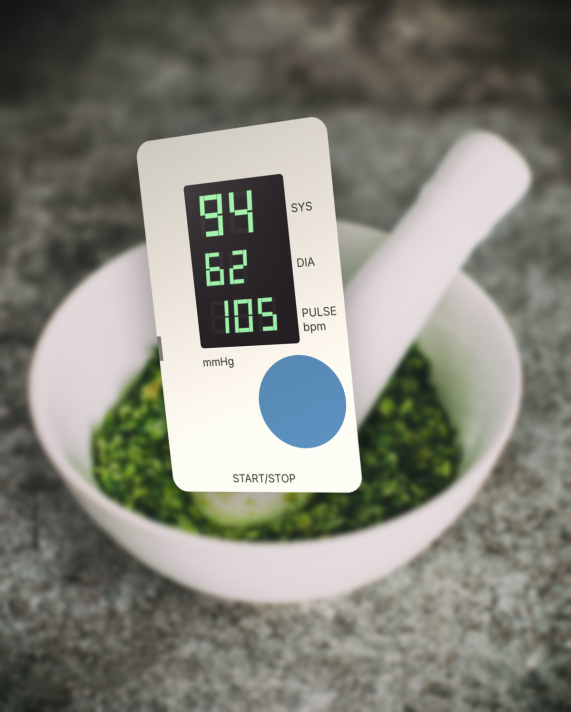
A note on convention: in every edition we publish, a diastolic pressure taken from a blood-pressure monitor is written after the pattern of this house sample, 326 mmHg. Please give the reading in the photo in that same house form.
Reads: 62 mmHg
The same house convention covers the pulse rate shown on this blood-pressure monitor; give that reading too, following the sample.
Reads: 105 bpm
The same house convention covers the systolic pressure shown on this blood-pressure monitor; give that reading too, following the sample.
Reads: 94 mmHg
